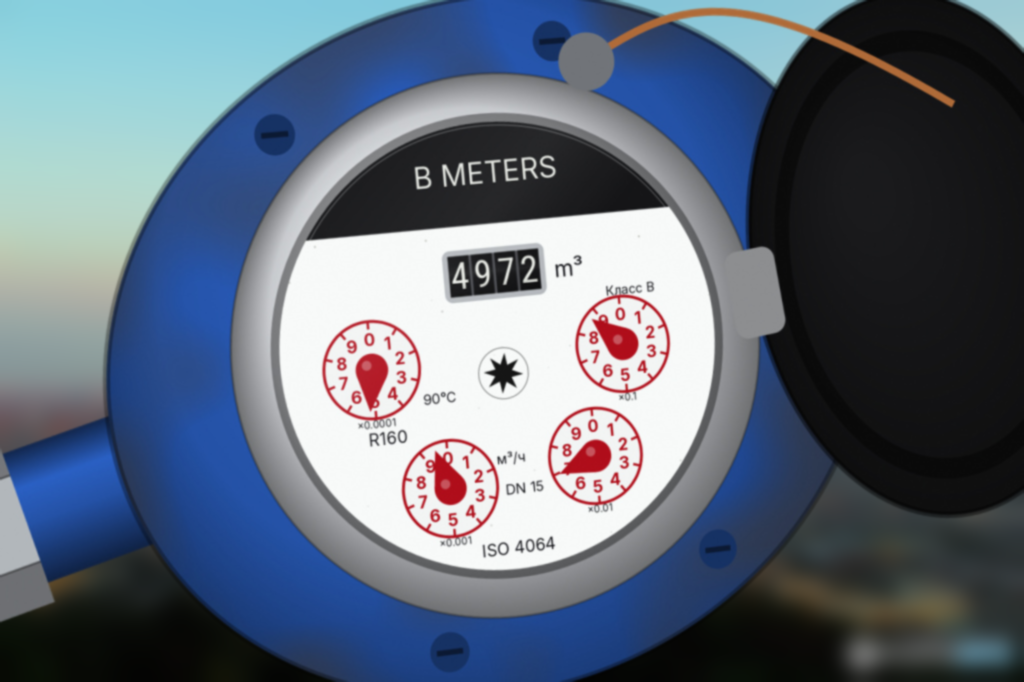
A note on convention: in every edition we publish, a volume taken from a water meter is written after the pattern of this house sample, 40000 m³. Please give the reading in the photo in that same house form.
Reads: 4972.8695 m³
